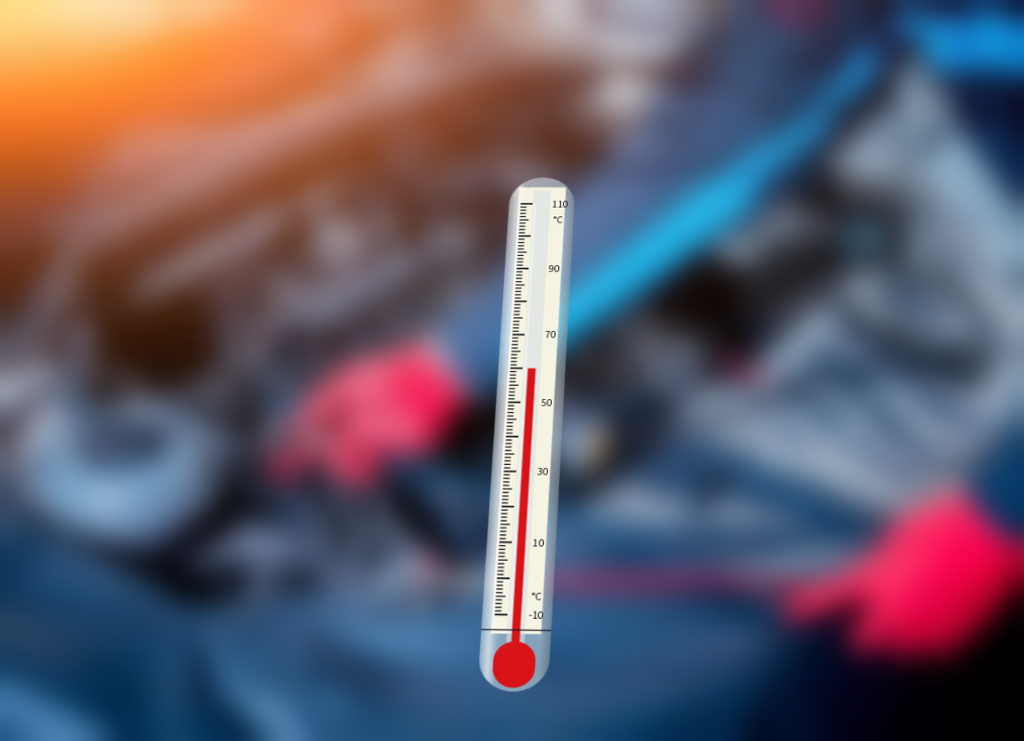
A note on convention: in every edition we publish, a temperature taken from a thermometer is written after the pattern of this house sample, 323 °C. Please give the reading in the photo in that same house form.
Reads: 60 °C
